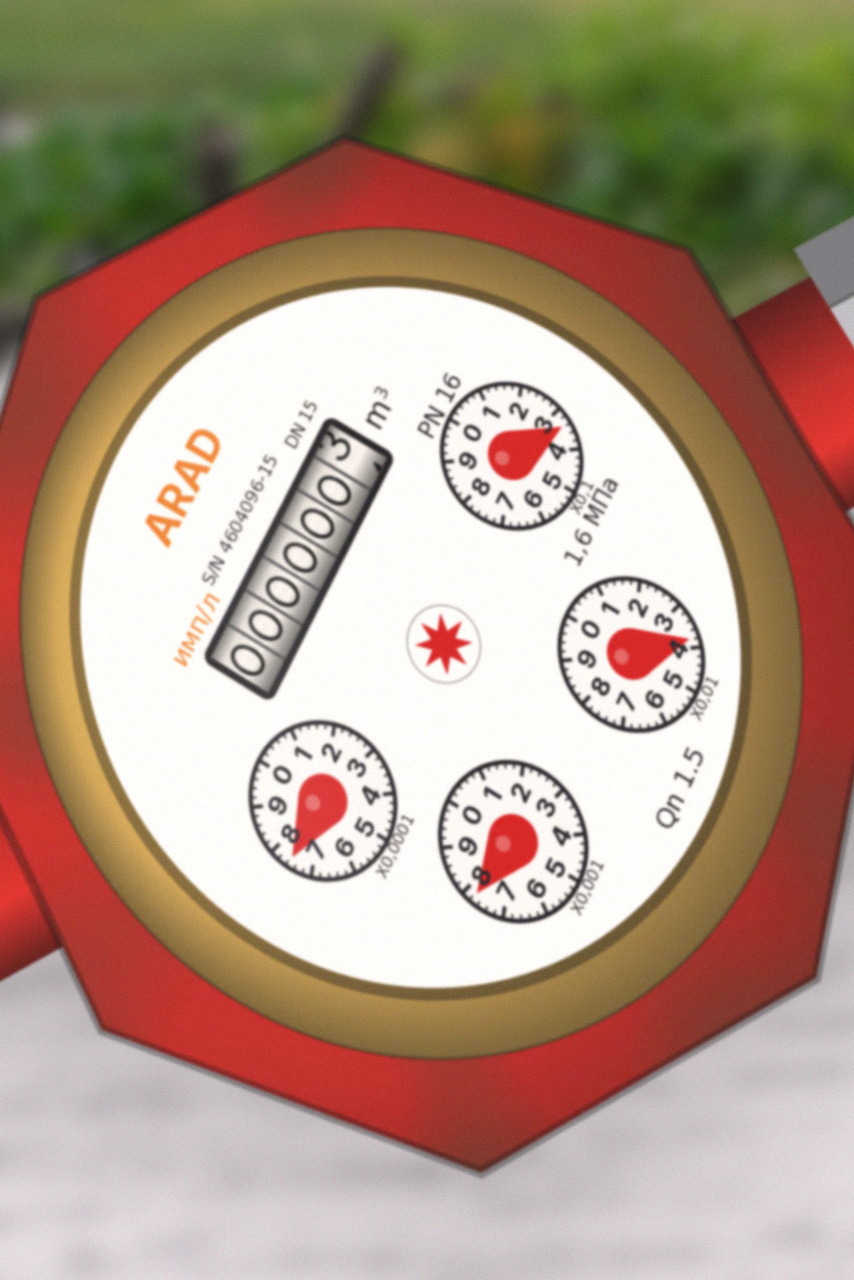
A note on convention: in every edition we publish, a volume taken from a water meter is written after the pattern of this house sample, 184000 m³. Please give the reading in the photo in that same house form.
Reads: 3.3377 m³
